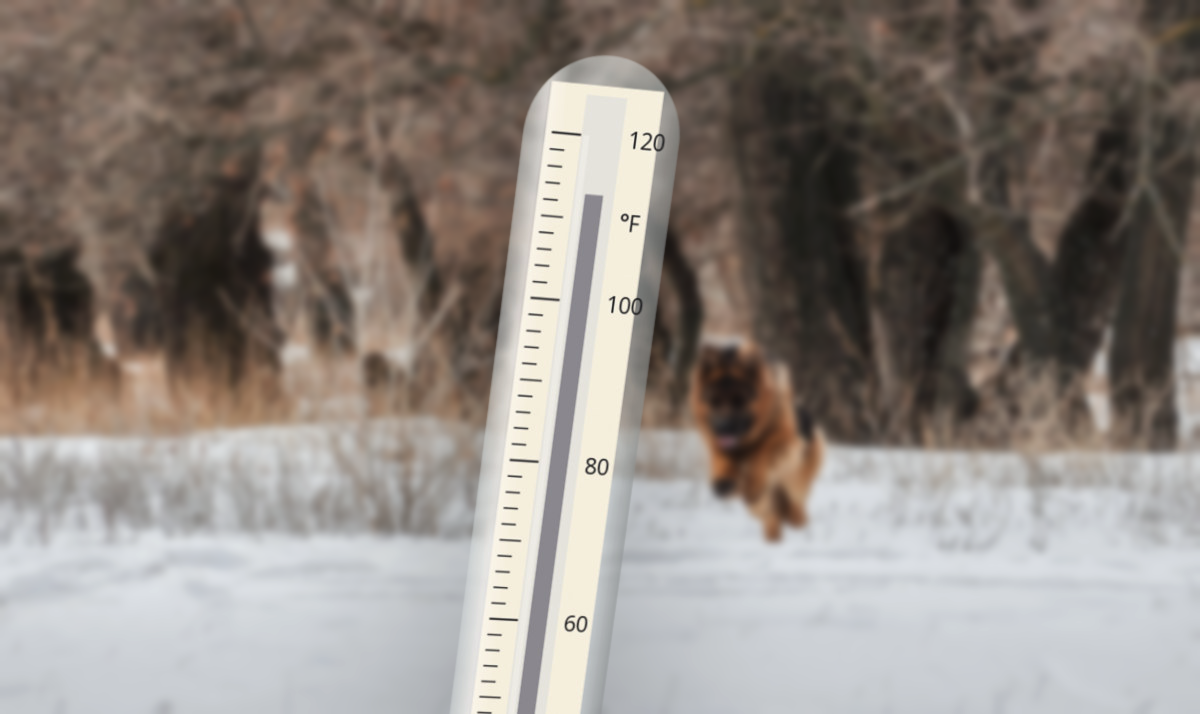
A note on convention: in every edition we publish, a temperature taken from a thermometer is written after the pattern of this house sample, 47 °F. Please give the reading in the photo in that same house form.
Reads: 113 °F
